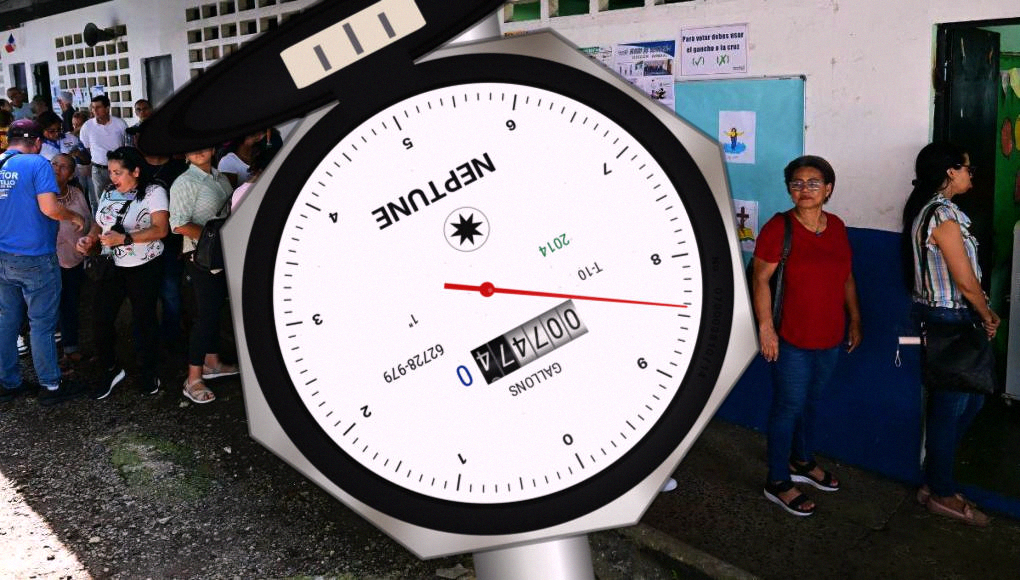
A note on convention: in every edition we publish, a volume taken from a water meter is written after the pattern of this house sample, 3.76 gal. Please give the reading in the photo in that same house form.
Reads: 74738.4 gal
